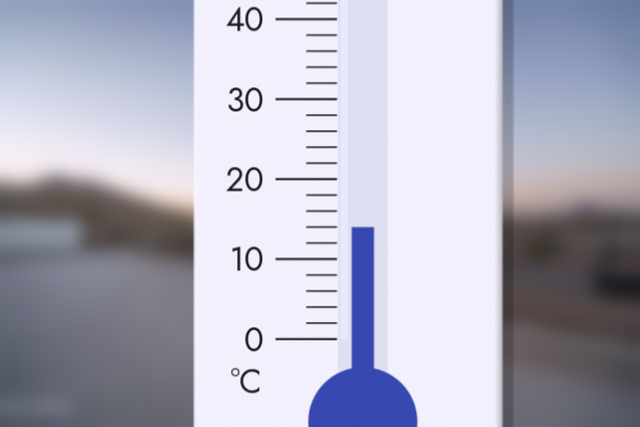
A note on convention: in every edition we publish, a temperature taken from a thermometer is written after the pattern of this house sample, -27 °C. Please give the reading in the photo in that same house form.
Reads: 14 °C
